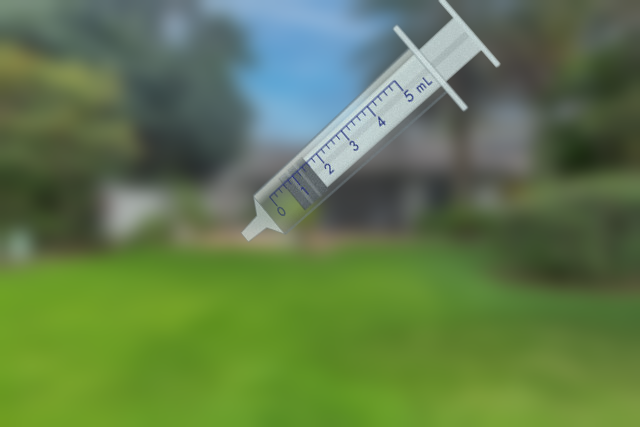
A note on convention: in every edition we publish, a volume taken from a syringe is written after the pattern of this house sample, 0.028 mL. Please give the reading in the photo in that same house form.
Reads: 0.6 mL
